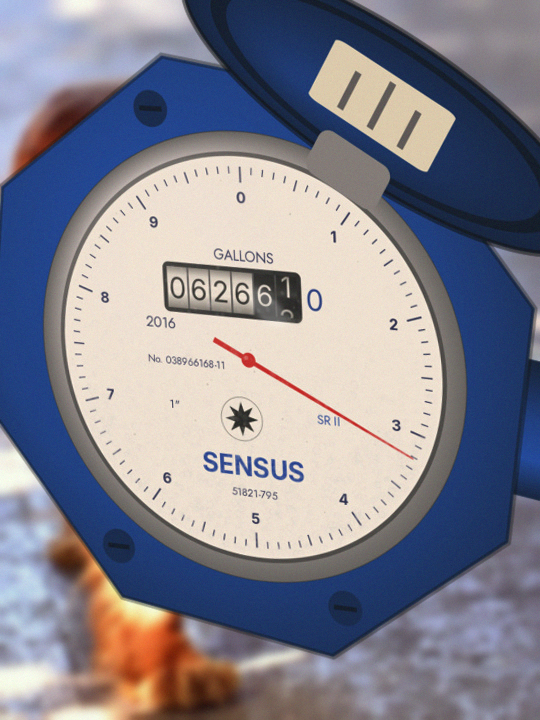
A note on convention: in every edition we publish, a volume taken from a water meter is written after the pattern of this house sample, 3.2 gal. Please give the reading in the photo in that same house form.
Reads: 626613.2 gal
